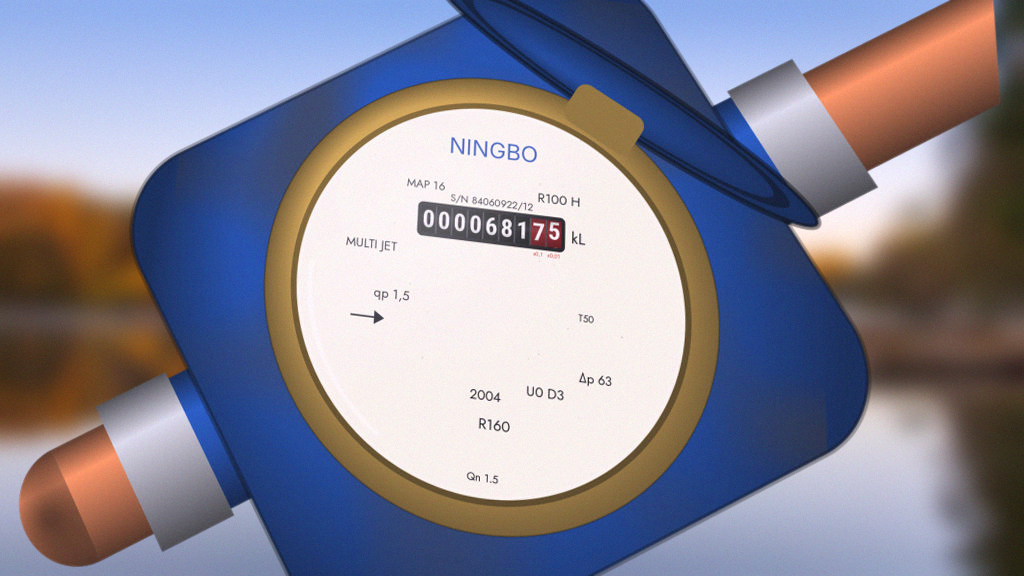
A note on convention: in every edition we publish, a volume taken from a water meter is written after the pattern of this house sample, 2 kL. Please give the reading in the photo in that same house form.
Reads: 681.75 kL
